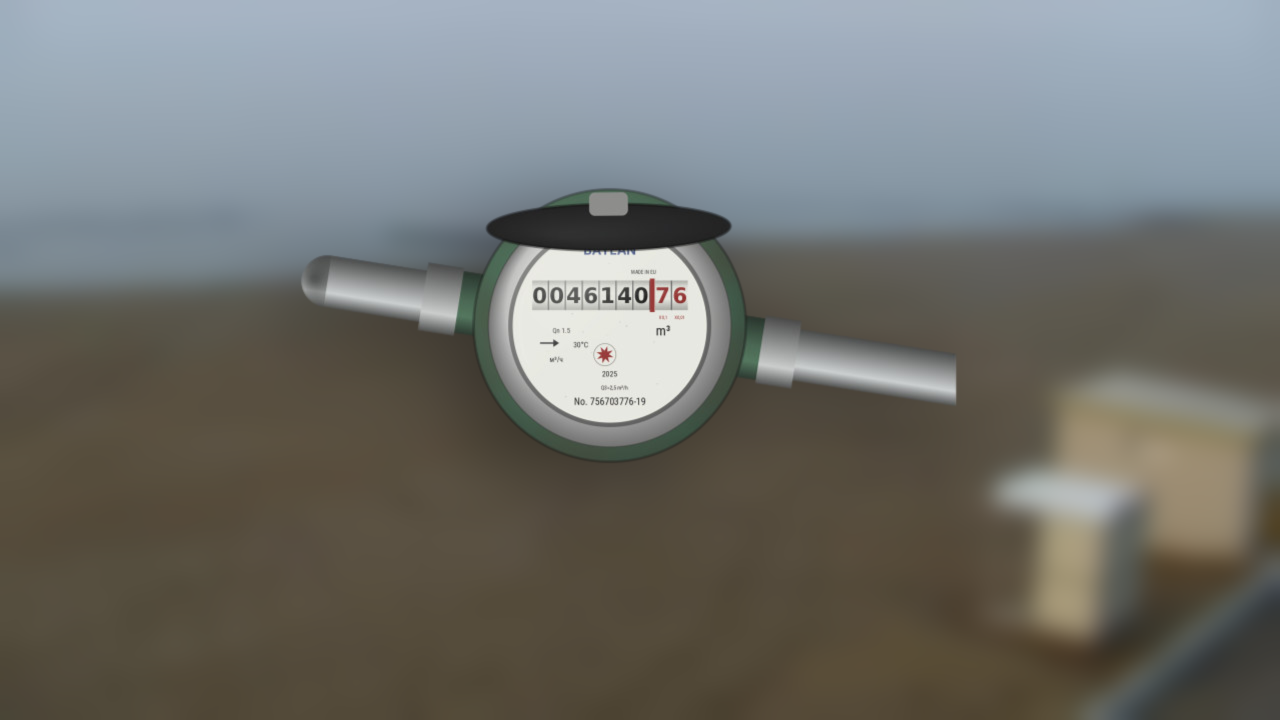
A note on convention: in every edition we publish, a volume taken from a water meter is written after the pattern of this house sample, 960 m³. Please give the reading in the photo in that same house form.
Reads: 46140.76 m³
